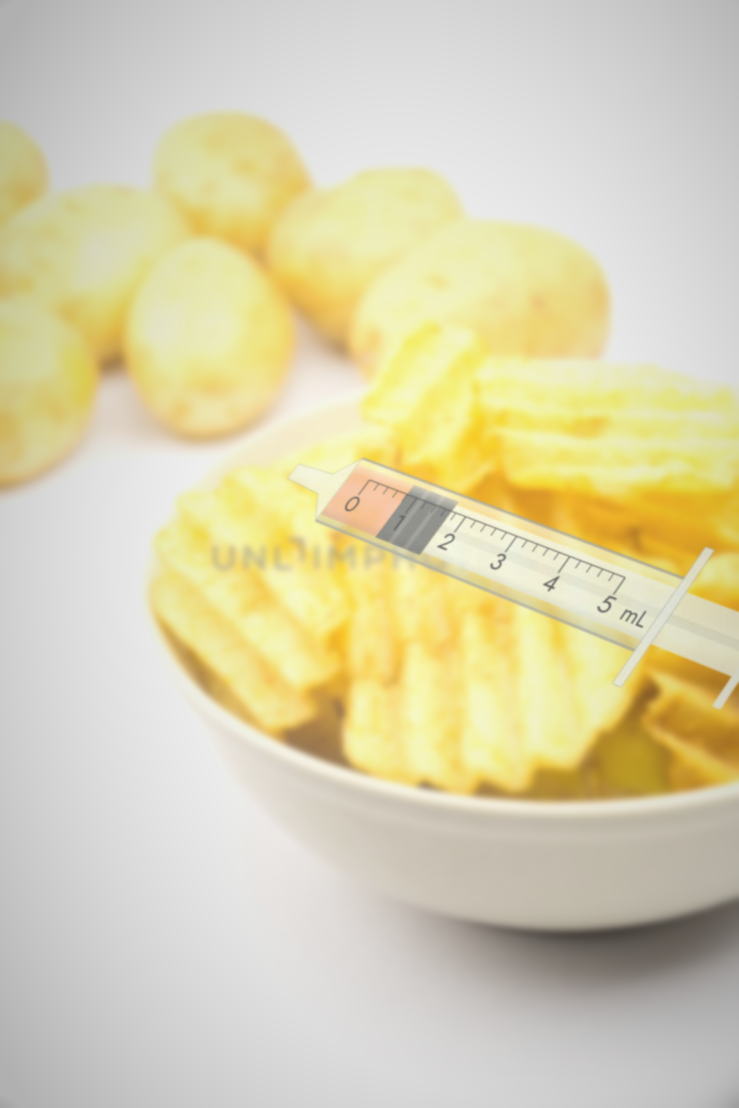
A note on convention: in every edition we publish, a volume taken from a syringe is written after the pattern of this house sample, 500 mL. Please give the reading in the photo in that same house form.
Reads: 0.8 mL
